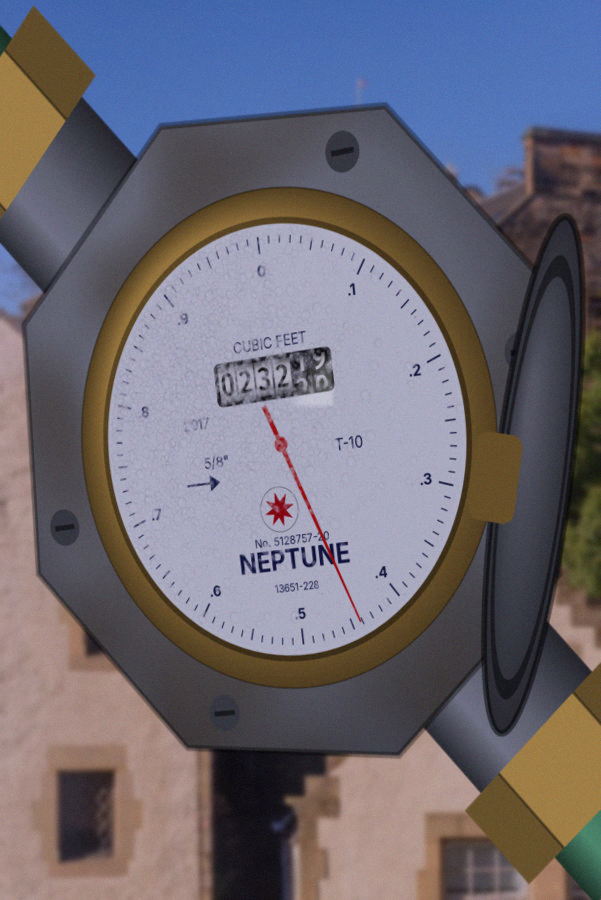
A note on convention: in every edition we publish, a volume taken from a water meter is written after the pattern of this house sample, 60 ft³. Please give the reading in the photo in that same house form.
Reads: 23219.44 ft³
